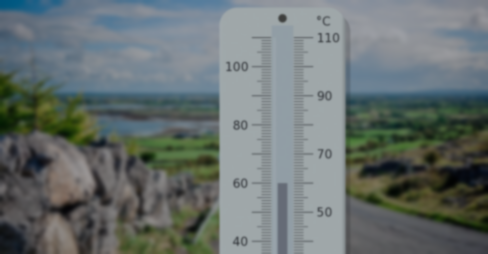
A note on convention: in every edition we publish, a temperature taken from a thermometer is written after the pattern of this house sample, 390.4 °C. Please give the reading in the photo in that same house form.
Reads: 60 °C
